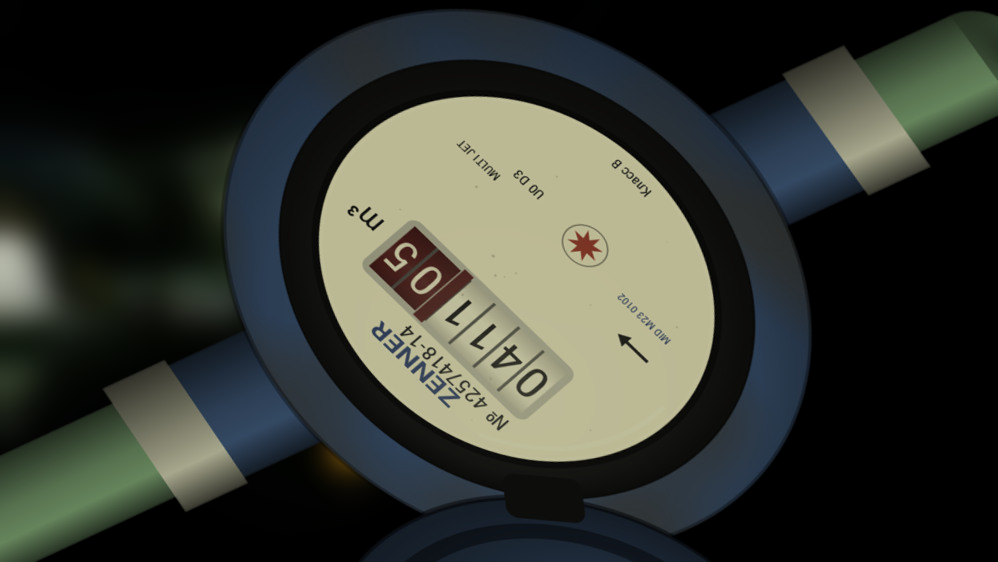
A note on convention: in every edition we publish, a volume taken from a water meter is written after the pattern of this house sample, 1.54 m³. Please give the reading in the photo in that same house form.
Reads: 411.05 m³
